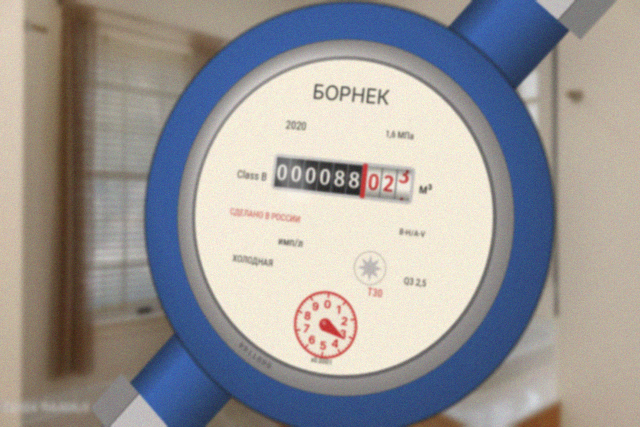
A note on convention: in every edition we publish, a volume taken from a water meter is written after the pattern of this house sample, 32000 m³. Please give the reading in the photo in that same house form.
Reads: 88.0233 m³
